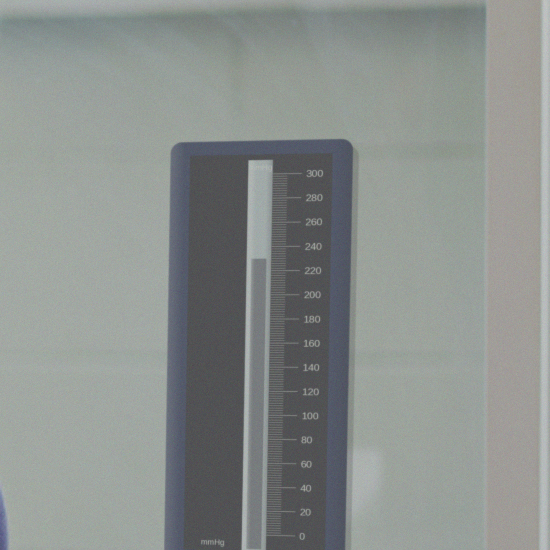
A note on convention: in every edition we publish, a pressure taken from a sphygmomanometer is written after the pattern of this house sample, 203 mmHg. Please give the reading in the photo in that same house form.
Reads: 230 mmHg
